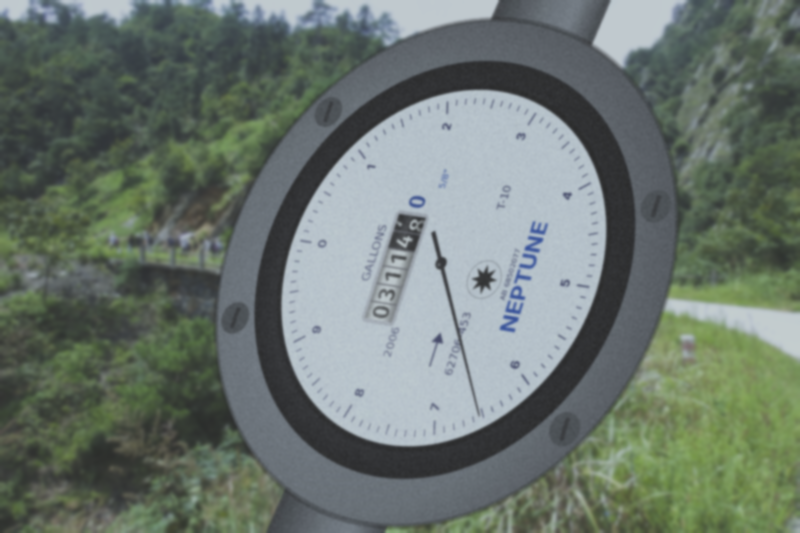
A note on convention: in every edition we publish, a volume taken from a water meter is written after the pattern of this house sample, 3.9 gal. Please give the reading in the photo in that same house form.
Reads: 311476.5 gal
